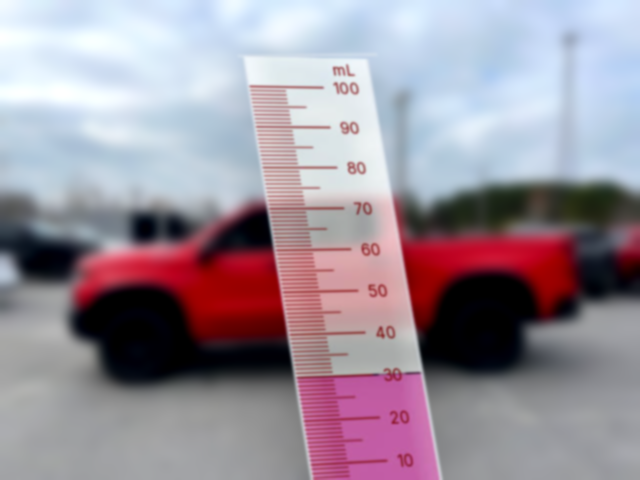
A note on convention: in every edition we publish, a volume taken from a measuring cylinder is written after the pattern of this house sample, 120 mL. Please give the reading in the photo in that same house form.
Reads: 30 mL
